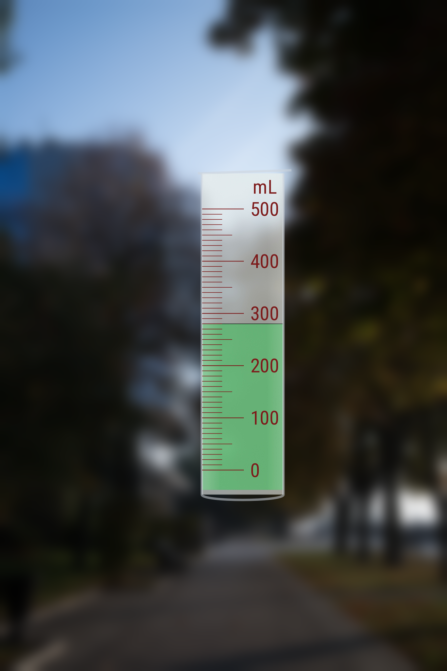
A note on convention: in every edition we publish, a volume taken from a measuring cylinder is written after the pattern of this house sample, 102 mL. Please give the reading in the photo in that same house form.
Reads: 280 mL
